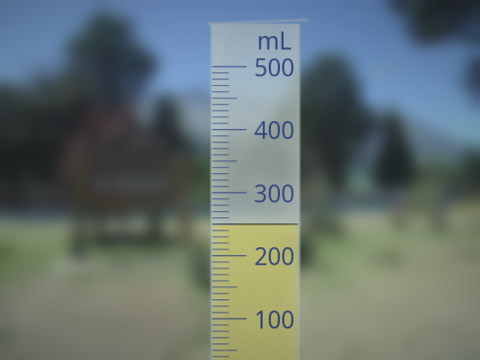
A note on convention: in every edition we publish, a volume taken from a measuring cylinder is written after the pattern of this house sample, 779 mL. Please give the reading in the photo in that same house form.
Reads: 250 mL
